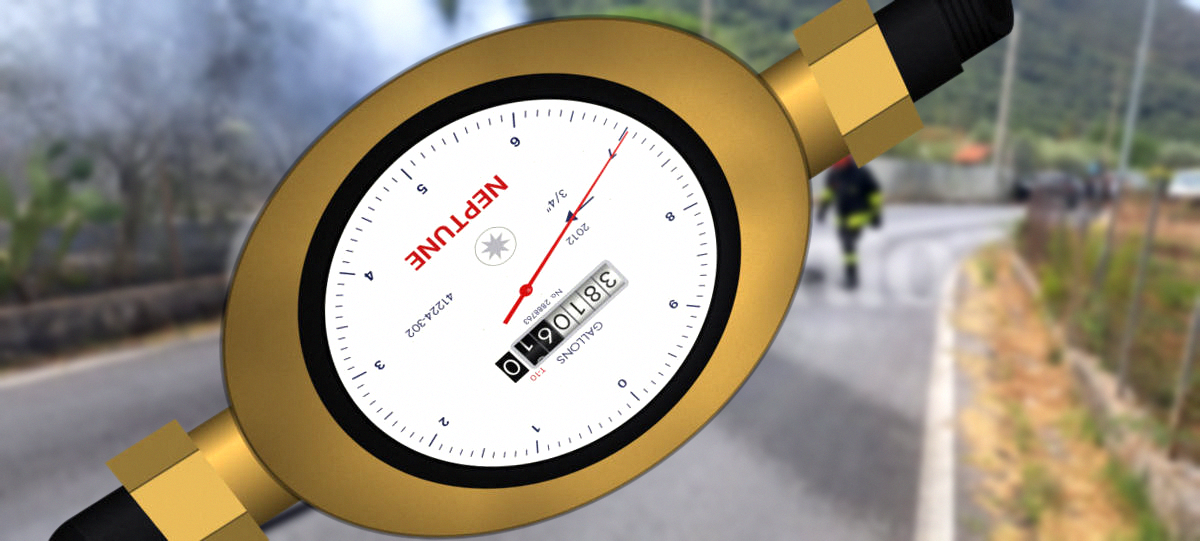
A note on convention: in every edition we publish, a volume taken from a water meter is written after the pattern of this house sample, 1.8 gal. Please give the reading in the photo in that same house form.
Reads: 3810607.0 gal
